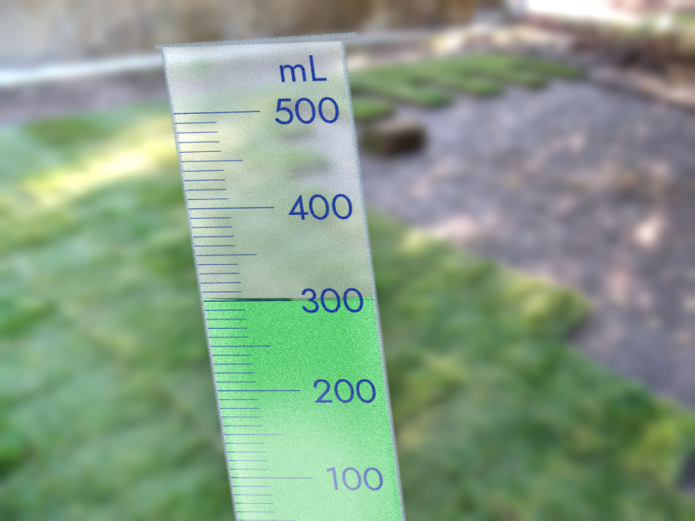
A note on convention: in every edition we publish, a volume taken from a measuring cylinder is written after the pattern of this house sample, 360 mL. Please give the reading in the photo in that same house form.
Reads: 300 mL
